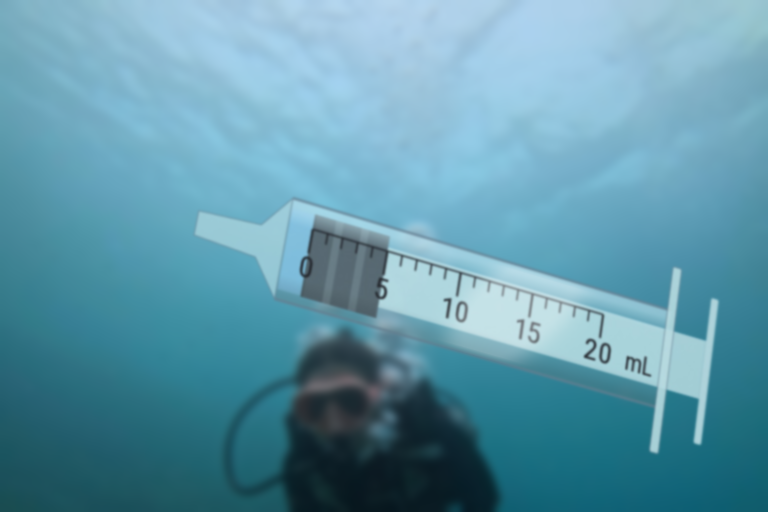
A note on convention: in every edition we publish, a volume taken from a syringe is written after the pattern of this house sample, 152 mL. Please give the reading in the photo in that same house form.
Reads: 0 mL
